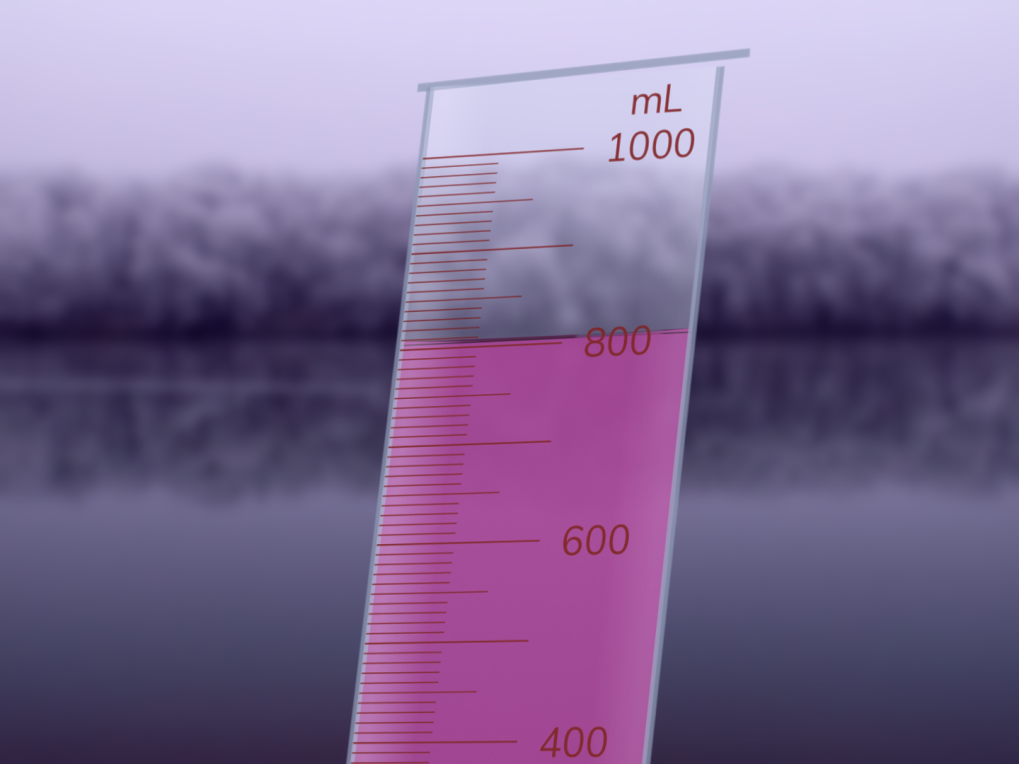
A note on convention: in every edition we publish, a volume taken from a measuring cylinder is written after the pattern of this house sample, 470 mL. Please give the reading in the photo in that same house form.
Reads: 805 mL
